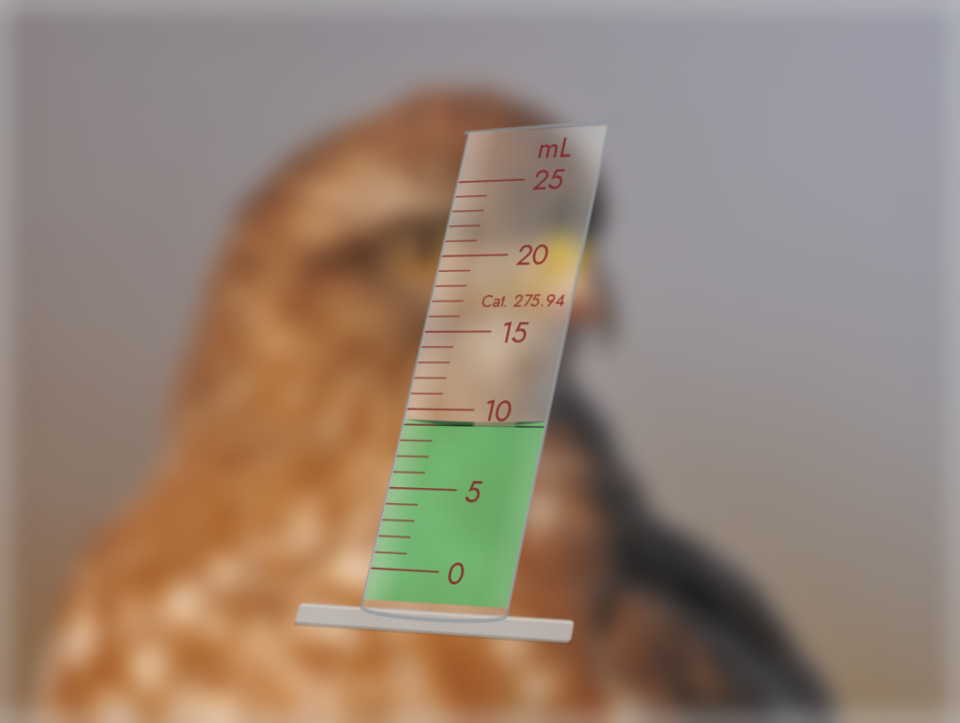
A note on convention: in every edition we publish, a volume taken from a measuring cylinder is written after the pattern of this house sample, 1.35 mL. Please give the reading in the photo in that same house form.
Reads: 9 mL
